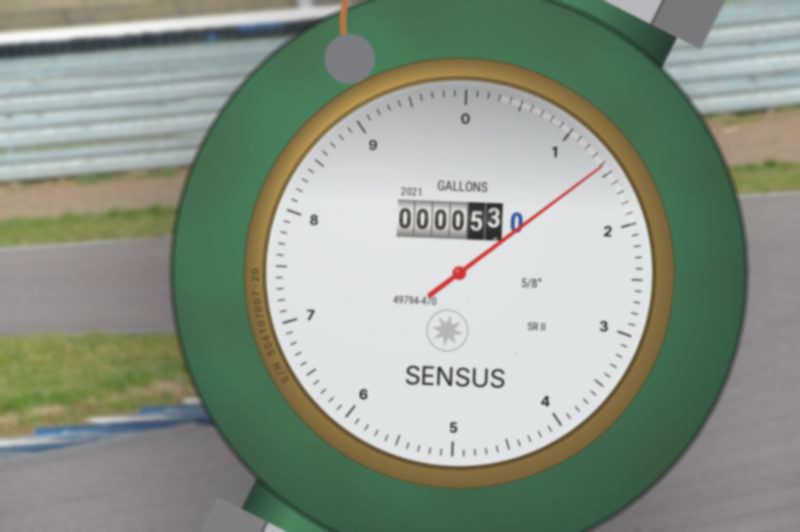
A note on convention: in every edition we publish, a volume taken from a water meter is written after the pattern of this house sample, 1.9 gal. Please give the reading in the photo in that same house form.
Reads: 531.4 gal
